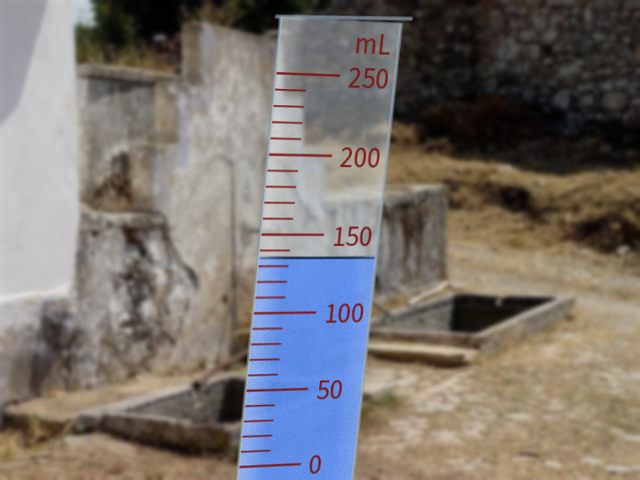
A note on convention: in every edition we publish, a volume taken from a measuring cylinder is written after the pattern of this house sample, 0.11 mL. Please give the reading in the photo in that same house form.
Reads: 135 mL
